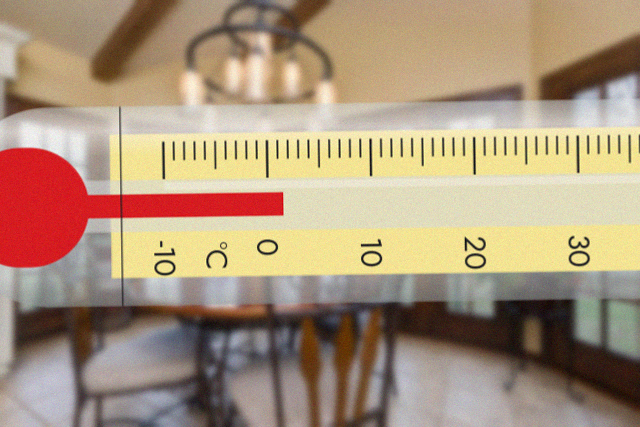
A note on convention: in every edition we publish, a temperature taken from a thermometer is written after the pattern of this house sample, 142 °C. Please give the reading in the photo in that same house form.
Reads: 1.5 °C
